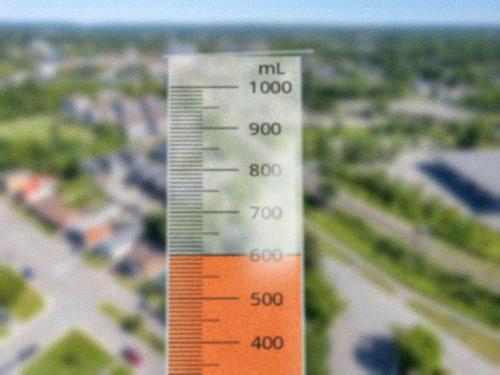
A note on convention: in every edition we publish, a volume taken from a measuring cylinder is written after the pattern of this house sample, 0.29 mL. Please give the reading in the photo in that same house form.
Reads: 600 mL
